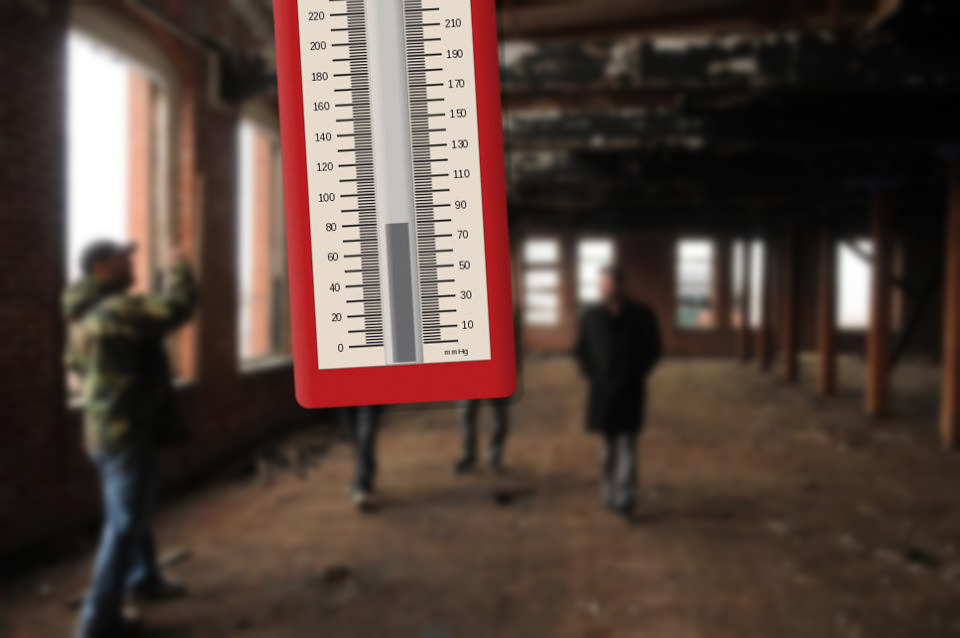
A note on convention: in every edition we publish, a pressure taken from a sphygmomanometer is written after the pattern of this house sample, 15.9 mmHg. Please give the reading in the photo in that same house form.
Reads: 80 mmHg
